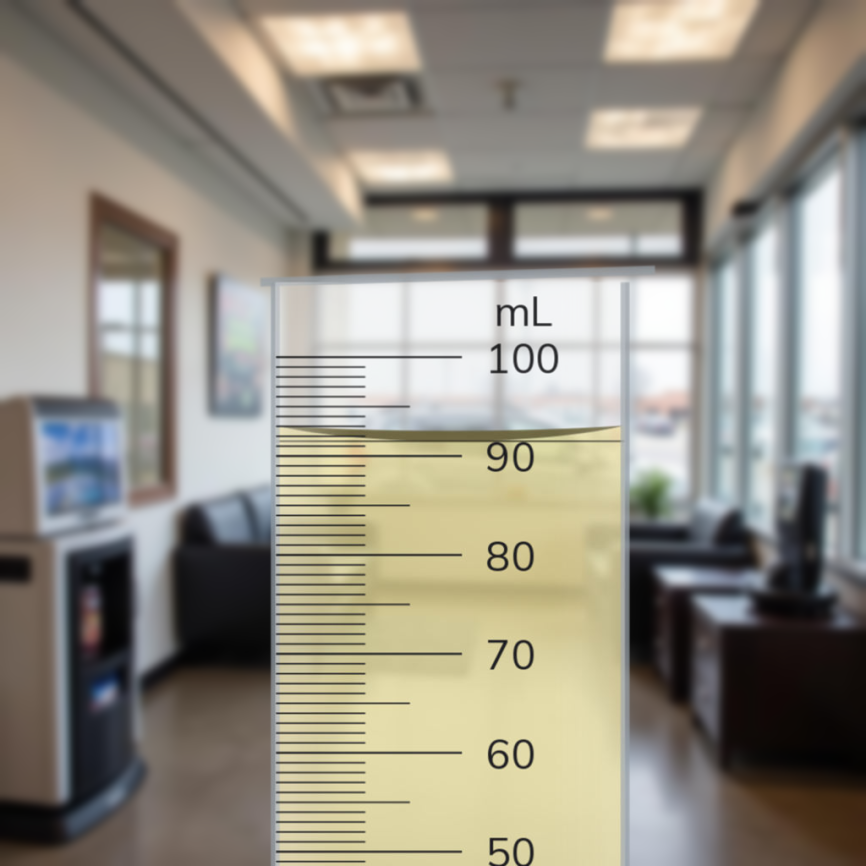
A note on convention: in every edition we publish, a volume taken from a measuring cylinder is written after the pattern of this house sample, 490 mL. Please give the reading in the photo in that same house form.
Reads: 91.5 mL
